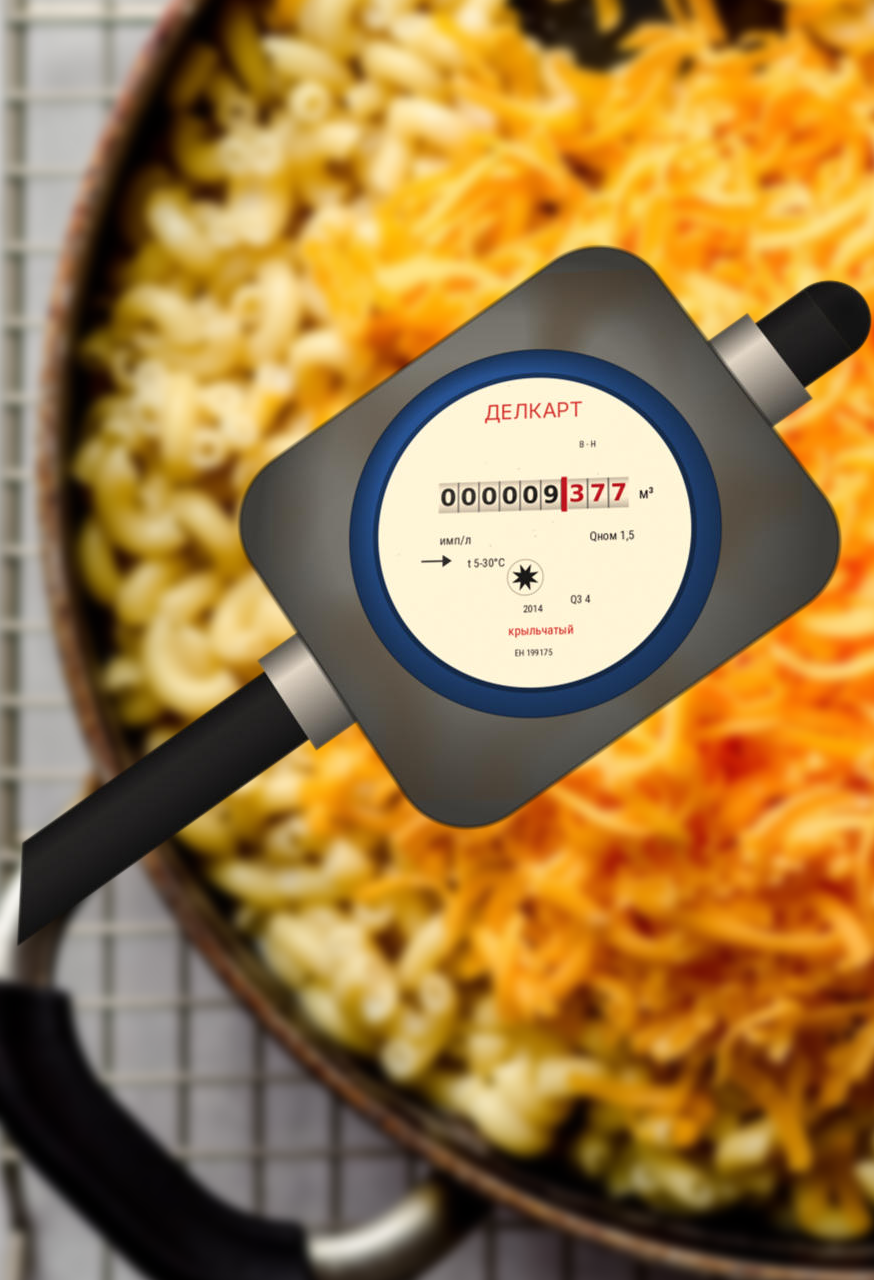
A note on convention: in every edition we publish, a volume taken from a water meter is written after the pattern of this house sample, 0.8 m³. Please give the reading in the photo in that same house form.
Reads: 9.377 m³
